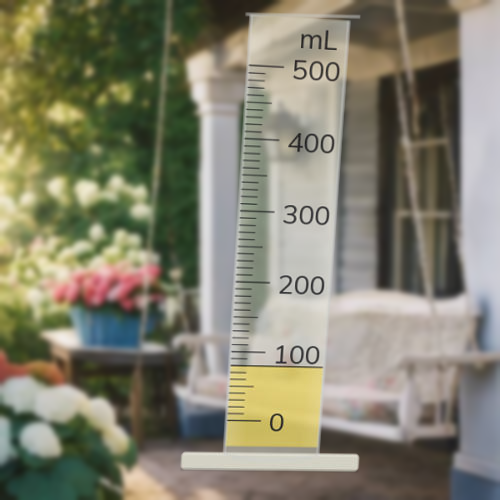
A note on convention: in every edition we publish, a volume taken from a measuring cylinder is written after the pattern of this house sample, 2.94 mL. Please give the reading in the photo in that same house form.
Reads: 80 mL
